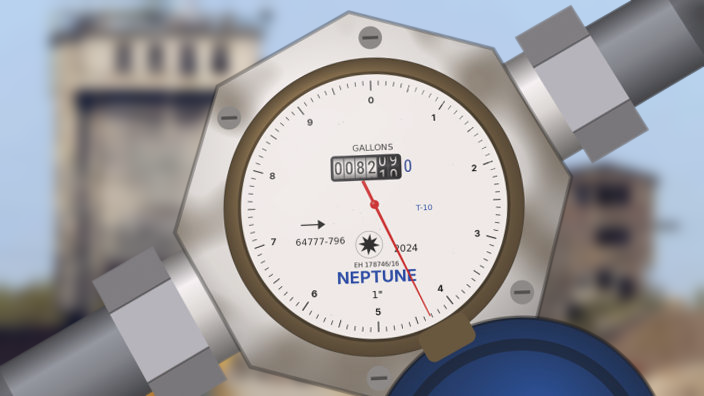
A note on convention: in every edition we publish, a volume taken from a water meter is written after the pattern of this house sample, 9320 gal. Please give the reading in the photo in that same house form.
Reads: 82094.3 gal
